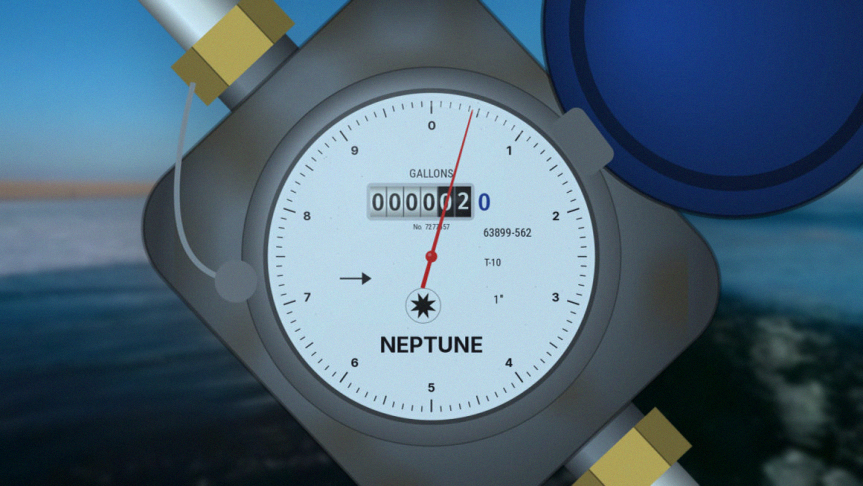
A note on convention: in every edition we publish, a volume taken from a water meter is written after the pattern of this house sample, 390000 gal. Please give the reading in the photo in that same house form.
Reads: 20.4 gal
